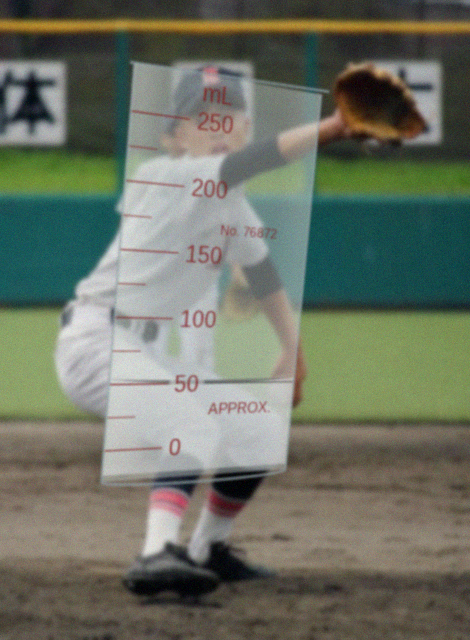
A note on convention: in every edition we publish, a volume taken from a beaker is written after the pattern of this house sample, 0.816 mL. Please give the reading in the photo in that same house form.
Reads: 50 mL
